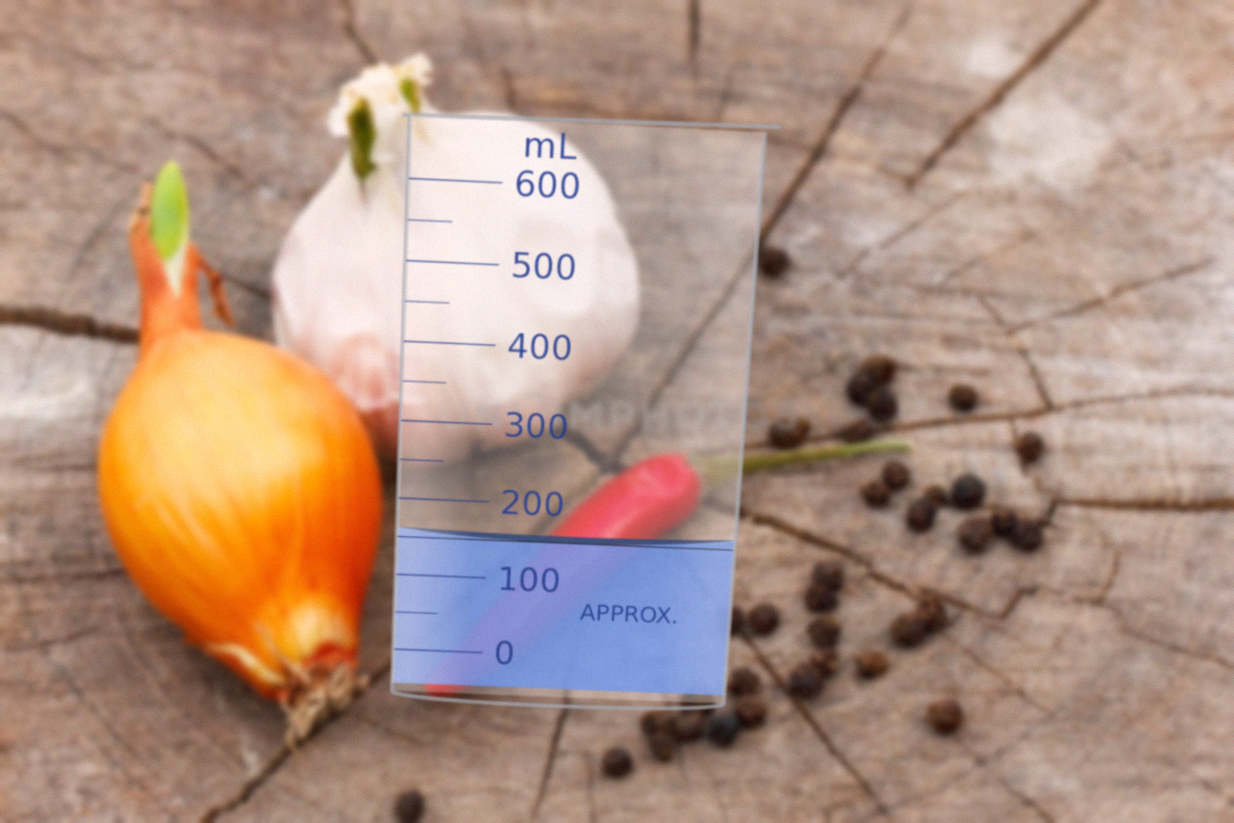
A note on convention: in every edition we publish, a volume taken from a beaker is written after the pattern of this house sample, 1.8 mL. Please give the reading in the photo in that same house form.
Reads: 150 mL
